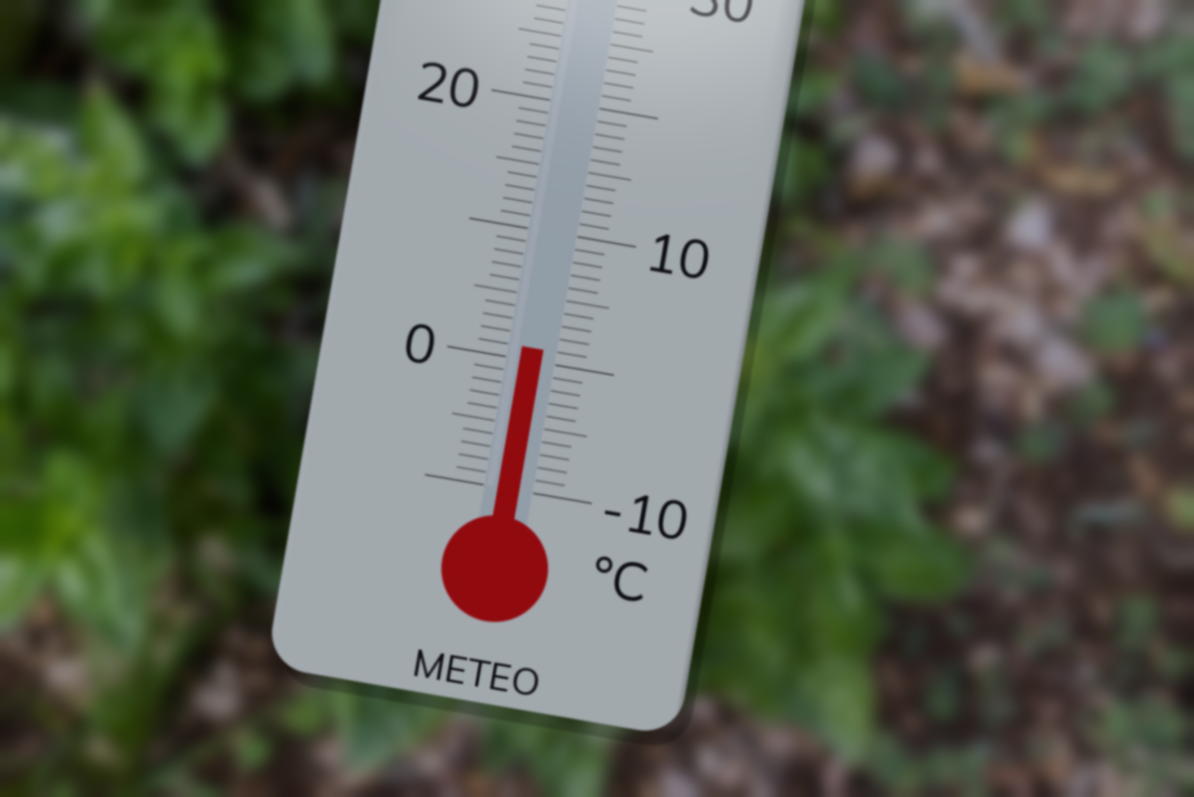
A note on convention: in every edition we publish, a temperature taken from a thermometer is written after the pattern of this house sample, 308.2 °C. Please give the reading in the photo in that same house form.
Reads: 1 °C
